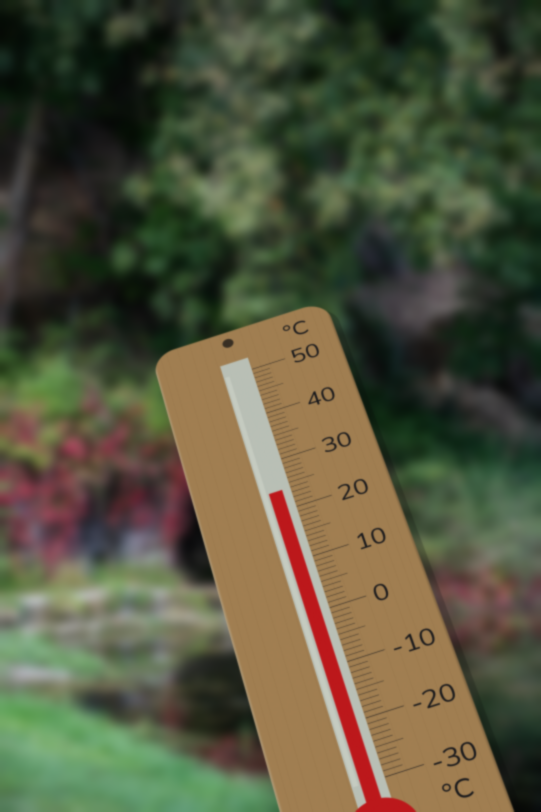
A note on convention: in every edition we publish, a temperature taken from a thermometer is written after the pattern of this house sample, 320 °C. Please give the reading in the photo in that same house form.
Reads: 24 °C
